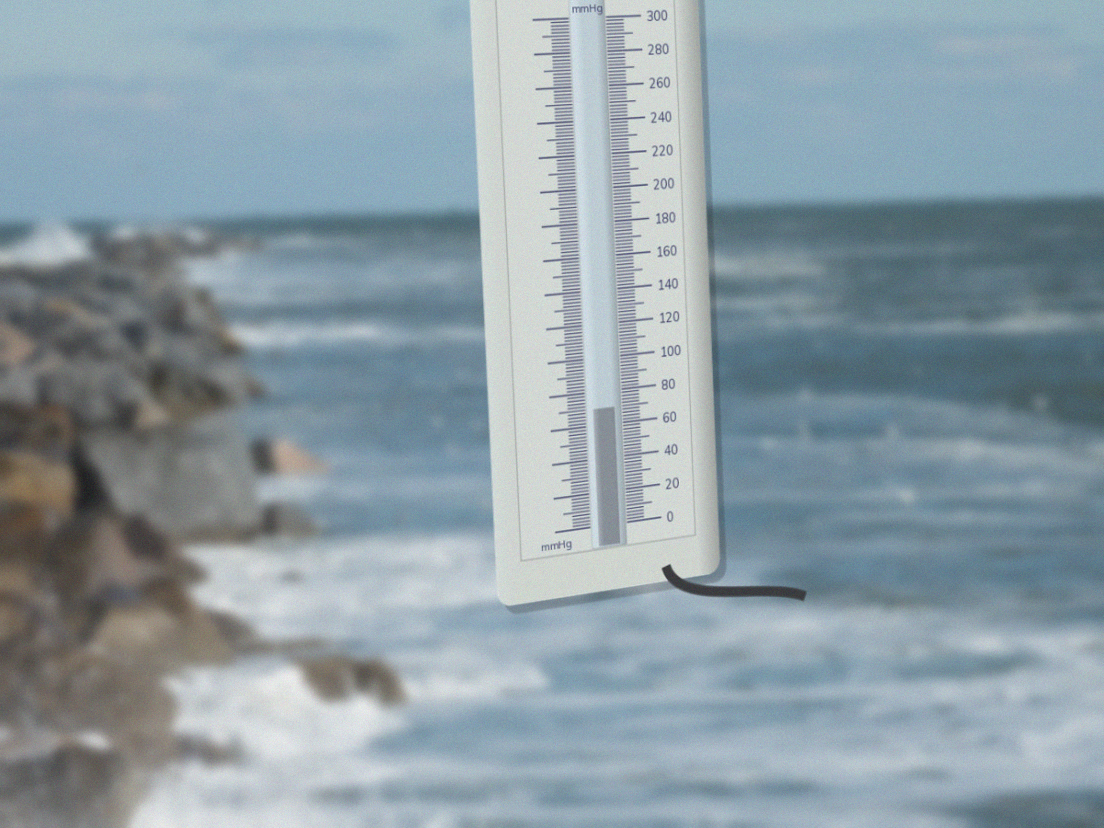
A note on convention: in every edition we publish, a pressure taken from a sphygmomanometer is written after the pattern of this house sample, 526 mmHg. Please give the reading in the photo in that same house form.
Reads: 70 mmHg
